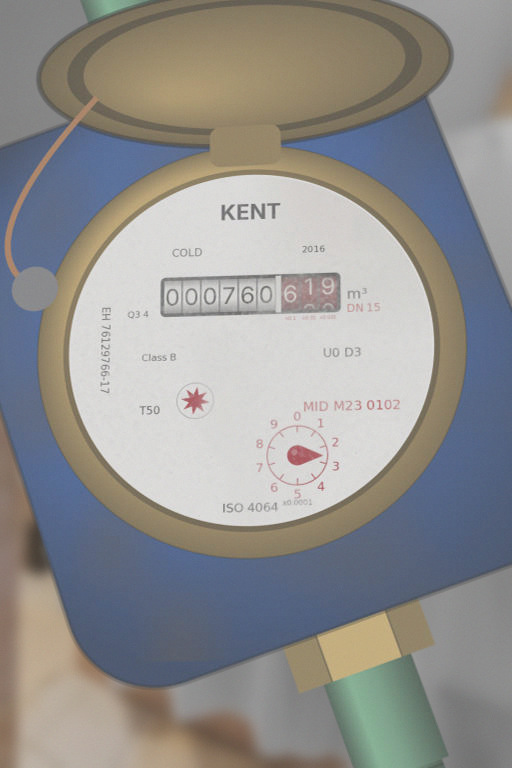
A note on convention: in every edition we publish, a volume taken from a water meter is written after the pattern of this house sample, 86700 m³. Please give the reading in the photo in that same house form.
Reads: 760.6192 m³
